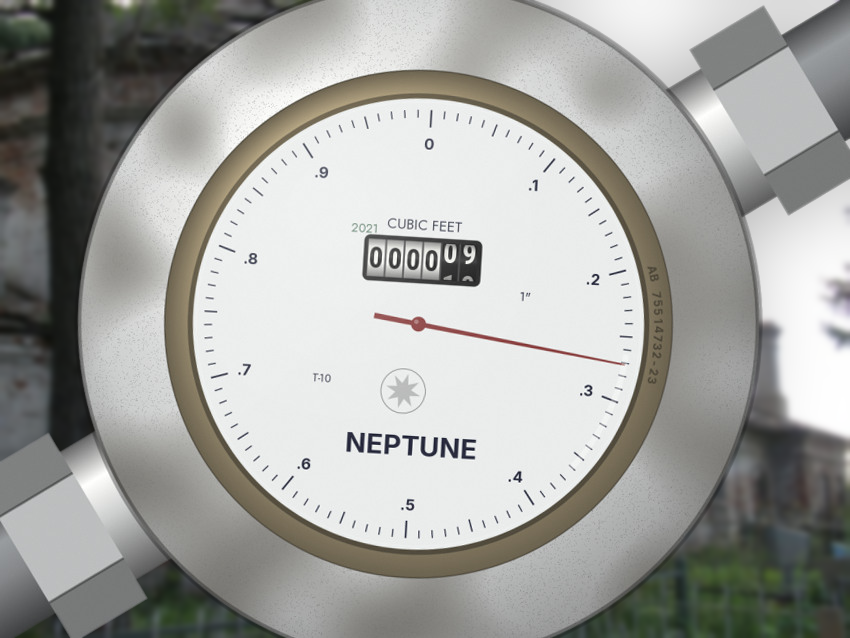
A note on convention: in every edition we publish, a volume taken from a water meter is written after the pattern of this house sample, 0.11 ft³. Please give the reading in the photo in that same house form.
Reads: 9.27 ft³
